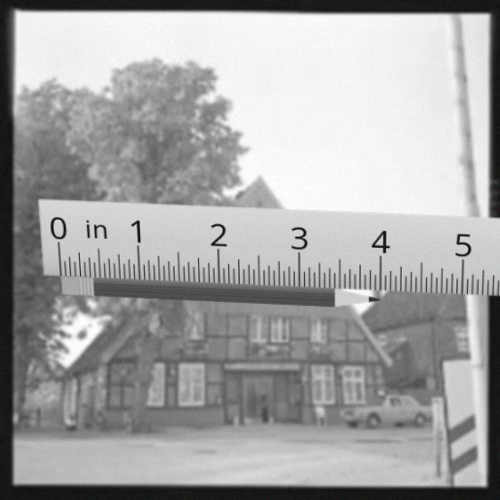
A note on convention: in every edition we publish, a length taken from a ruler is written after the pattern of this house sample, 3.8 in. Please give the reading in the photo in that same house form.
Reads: 4 in
